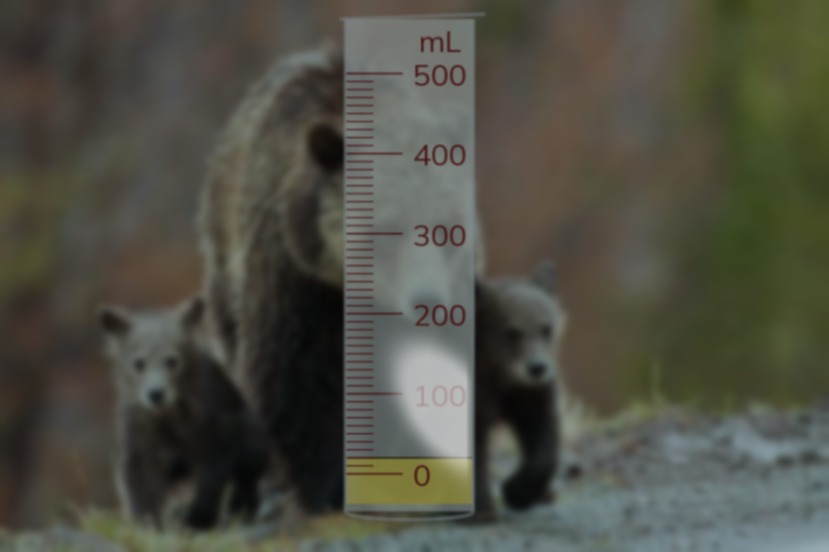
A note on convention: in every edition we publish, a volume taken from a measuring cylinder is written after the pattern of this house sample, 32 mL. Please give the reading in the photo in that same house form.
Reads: 20 mL
